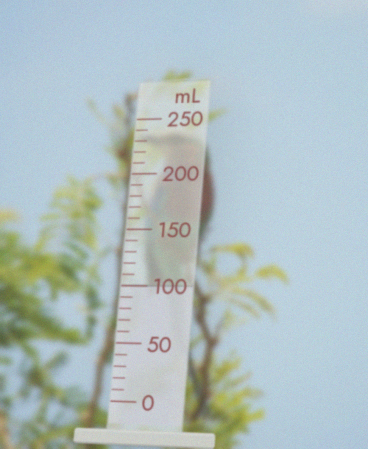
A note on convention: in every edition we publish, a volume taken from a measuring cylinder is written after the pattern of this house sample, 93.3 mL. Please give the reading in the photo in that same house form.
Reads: 100 mL
